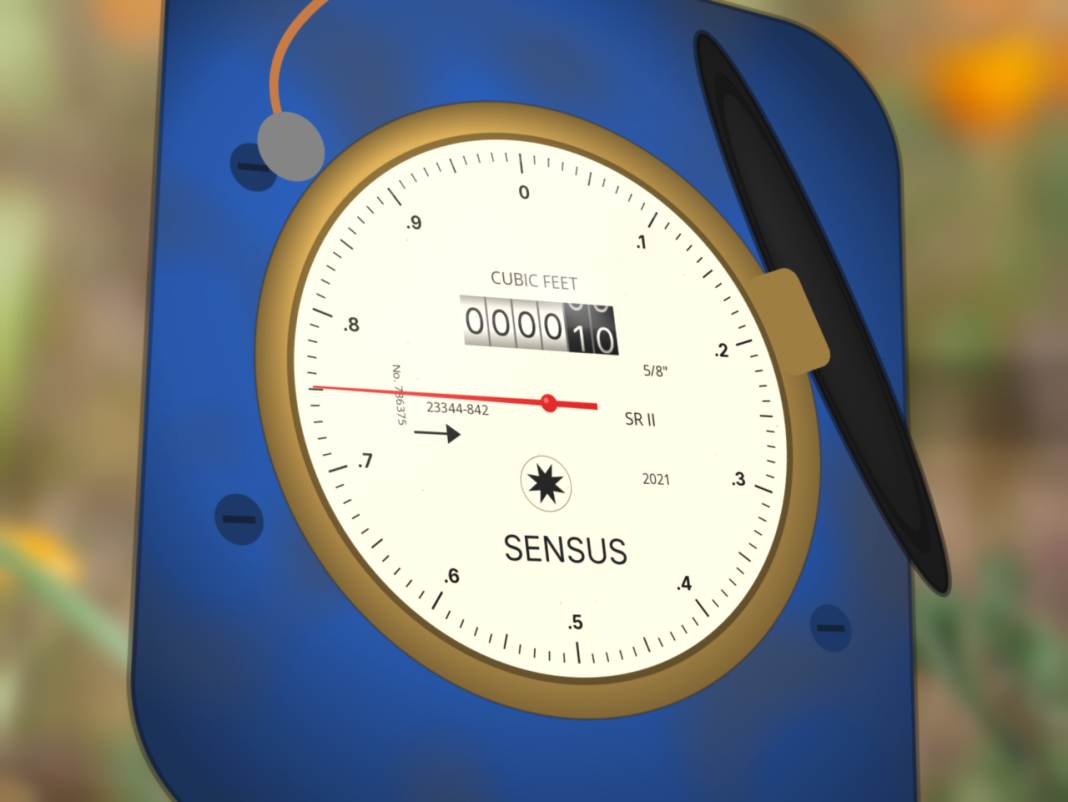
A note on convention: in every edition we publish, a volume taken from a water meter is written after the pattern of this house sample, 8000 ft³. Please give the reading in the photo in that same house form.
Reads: 9.75 ft³
